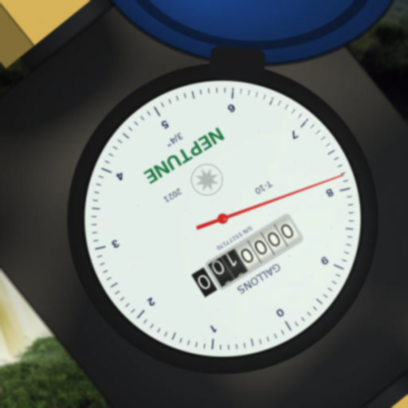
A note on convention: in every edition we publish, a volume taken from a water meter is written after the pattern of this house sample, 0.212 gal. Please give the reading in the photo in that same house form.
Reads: 97.8 gal
